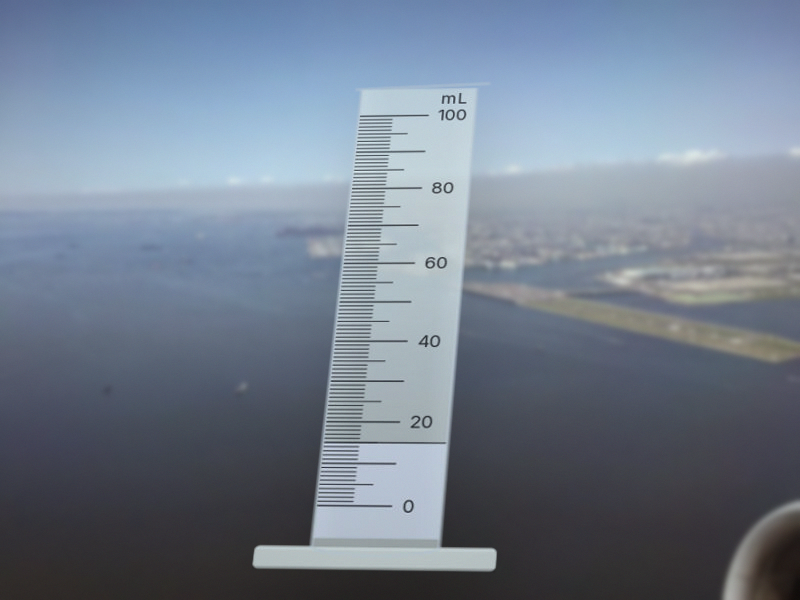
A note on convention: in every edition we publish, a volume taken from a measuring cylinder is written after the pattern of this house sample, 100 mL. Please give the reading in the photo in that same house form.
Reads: 15 mL
